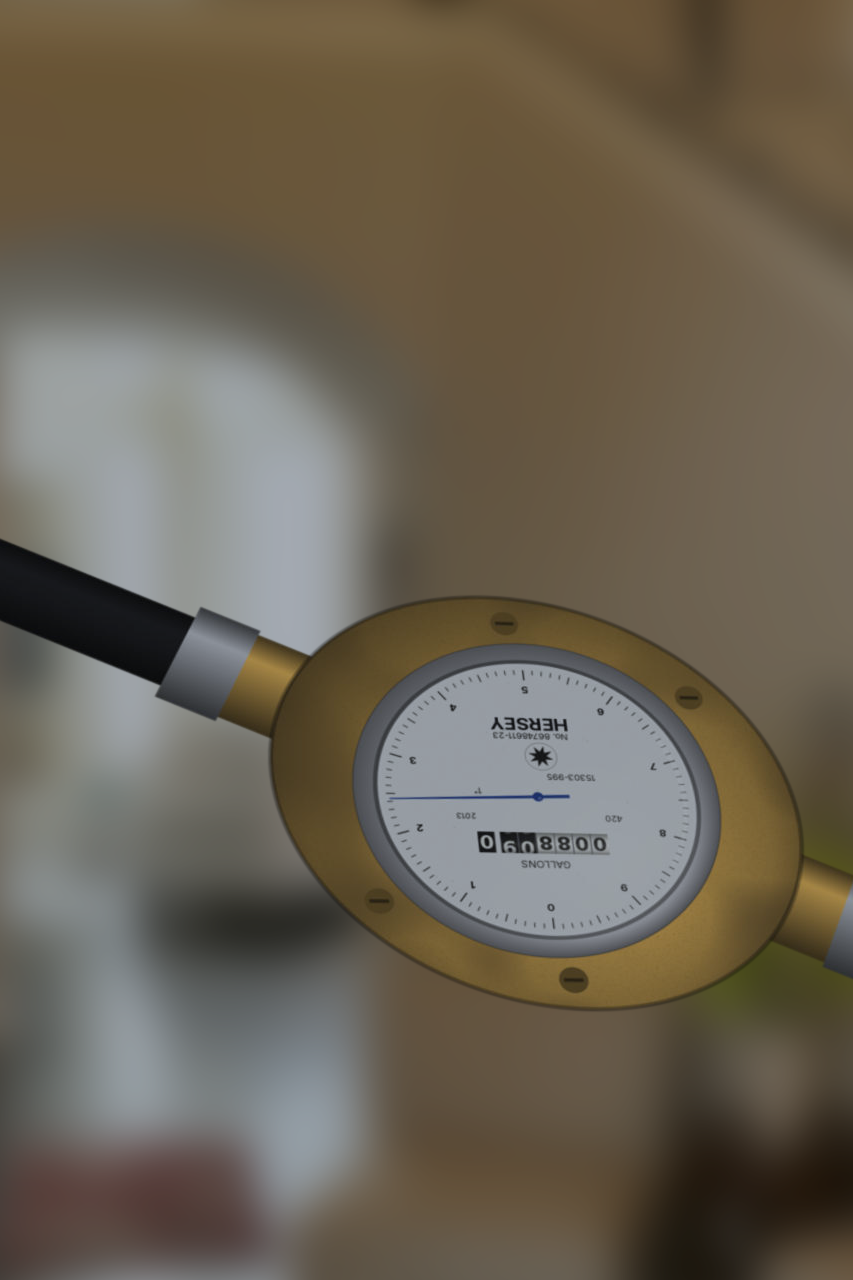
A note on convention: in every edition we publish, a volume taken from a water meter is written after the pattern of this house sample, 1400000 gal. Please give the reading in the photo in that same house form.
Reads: 88092.4 gal
